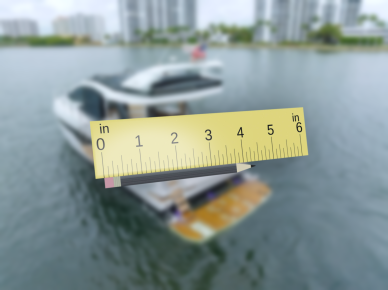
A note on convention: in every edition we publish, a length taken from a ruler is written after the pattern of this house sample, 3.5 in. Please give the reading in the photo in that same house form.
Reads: 4.375 in
